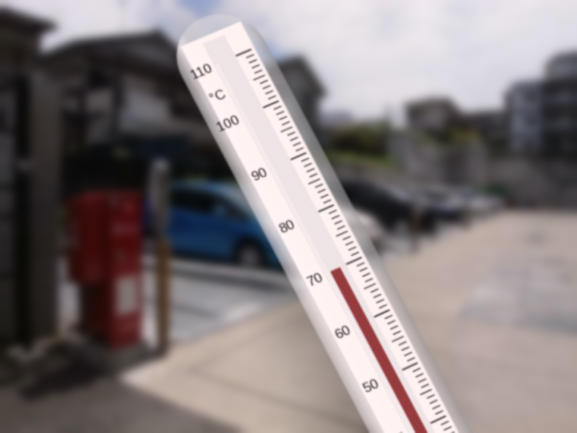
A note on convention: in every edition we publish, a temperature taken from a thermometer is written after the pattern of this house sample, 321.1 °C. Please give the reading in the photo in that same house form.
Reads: 70 °C
